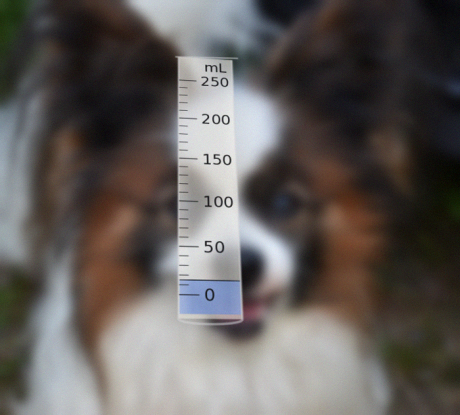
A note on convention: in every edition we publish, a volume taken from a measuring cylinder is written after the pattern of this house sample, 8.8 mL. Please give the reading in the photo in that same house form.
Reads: 15 mL
